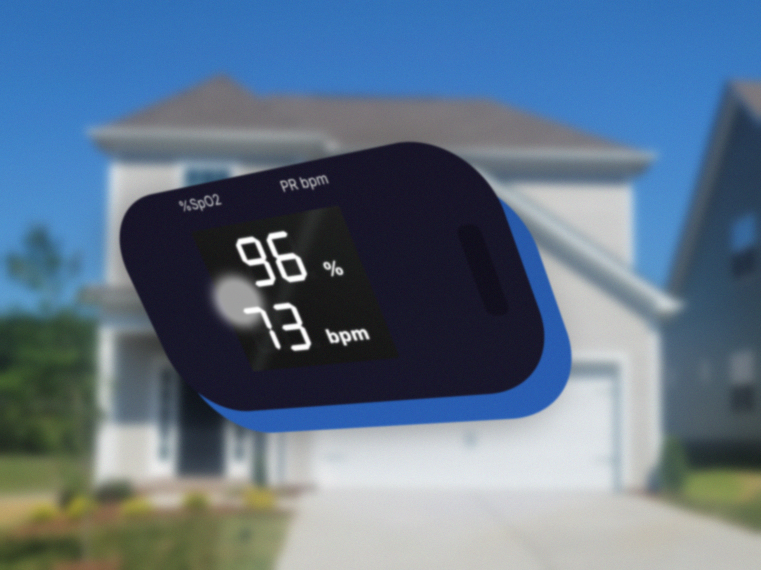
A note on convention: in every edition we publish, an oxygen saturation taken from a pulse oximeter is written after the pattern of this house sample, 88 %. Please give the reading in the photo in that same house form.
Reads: 96 %
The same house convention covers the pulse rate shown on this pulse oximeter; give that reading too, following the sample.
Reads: 73 bpm
